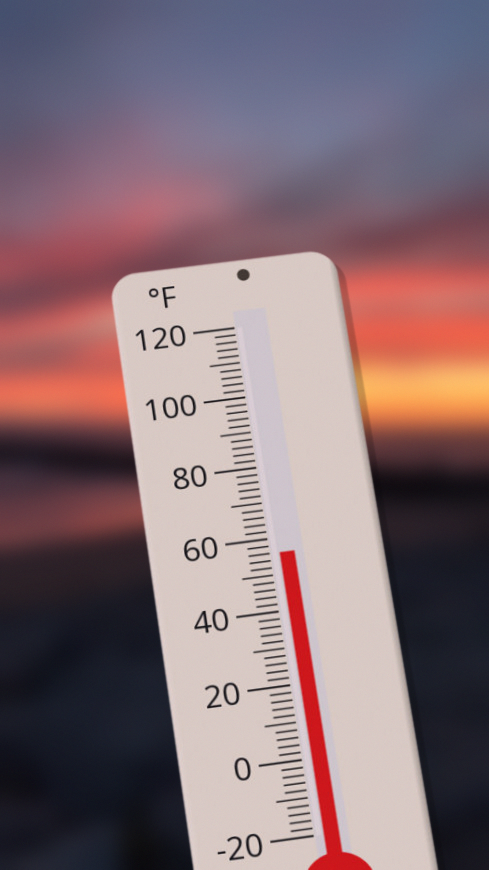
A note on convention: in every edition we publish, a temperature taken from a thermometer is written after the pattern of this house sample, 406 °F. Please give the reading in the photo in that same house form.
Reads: 56 °F
